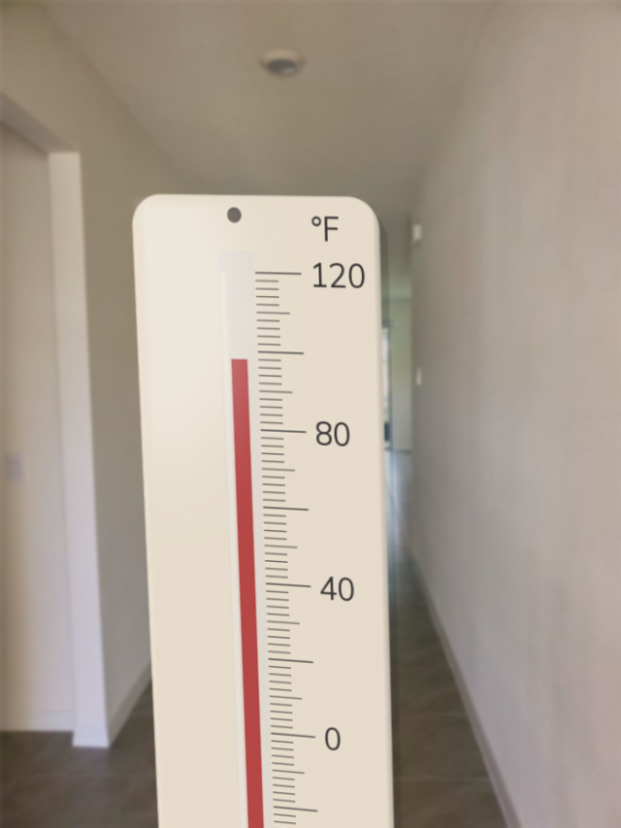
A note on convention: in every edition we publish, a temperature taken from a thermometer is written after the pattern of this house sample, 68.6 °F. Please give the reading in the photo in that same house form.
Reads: 98 °F
